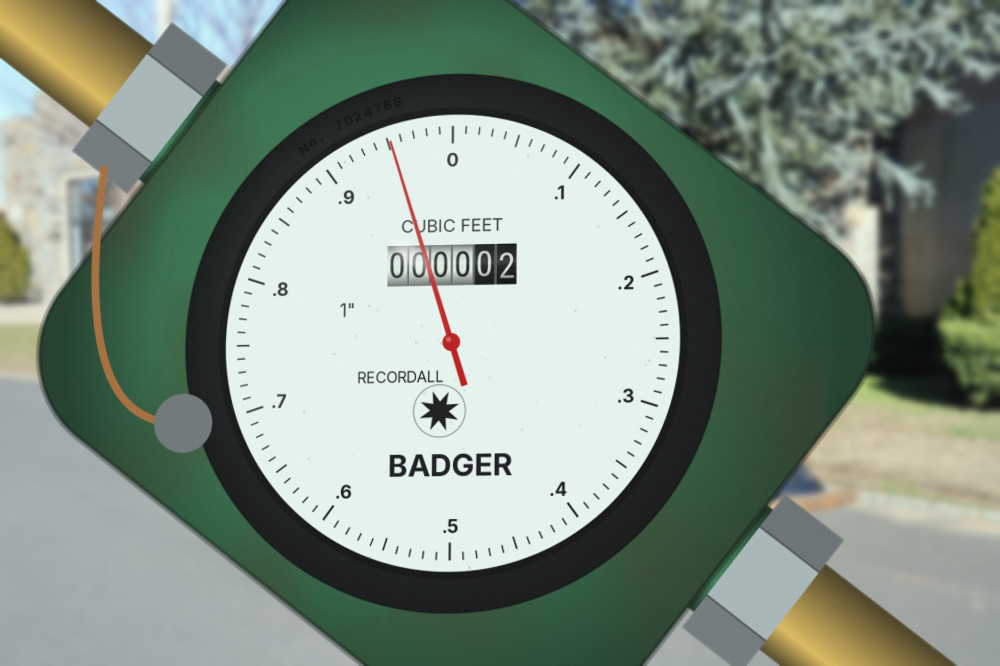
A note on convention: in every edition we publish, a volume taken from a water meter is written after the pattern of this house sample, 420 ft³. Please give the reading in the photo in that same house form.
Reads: 1.95 ft³
